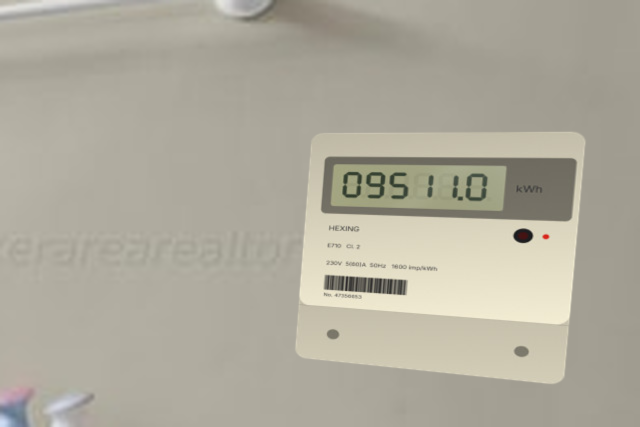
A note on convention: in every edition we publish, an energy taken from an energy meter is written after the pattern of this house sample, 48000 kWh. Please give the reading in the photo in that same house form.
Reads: 9511.0 kWh
